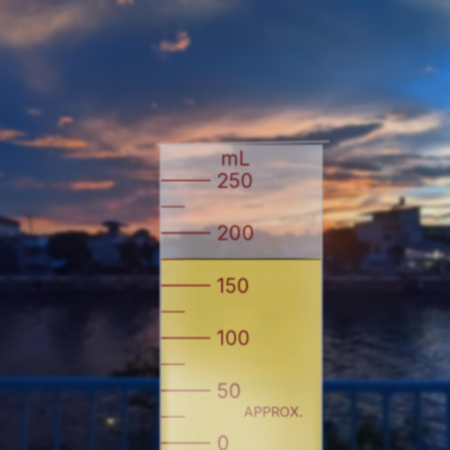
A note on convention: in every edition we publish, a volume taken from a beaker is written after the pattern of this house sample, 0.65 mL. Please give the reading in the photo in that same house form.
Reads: 175 mL
